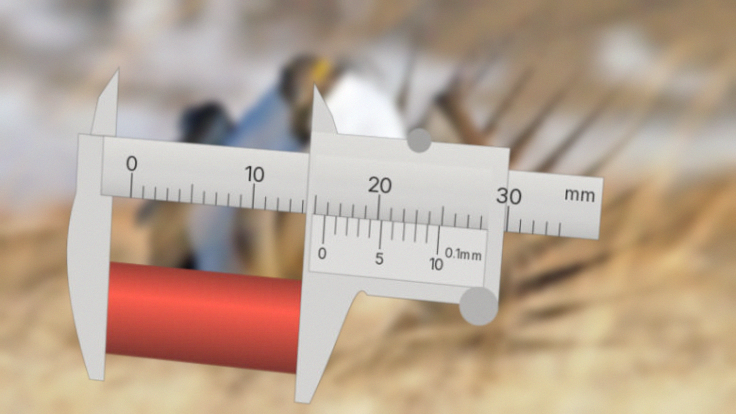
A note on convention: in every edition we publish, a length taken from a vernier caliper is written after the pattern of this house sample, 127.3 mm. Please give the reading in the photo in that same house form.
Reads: 15.8 mm
